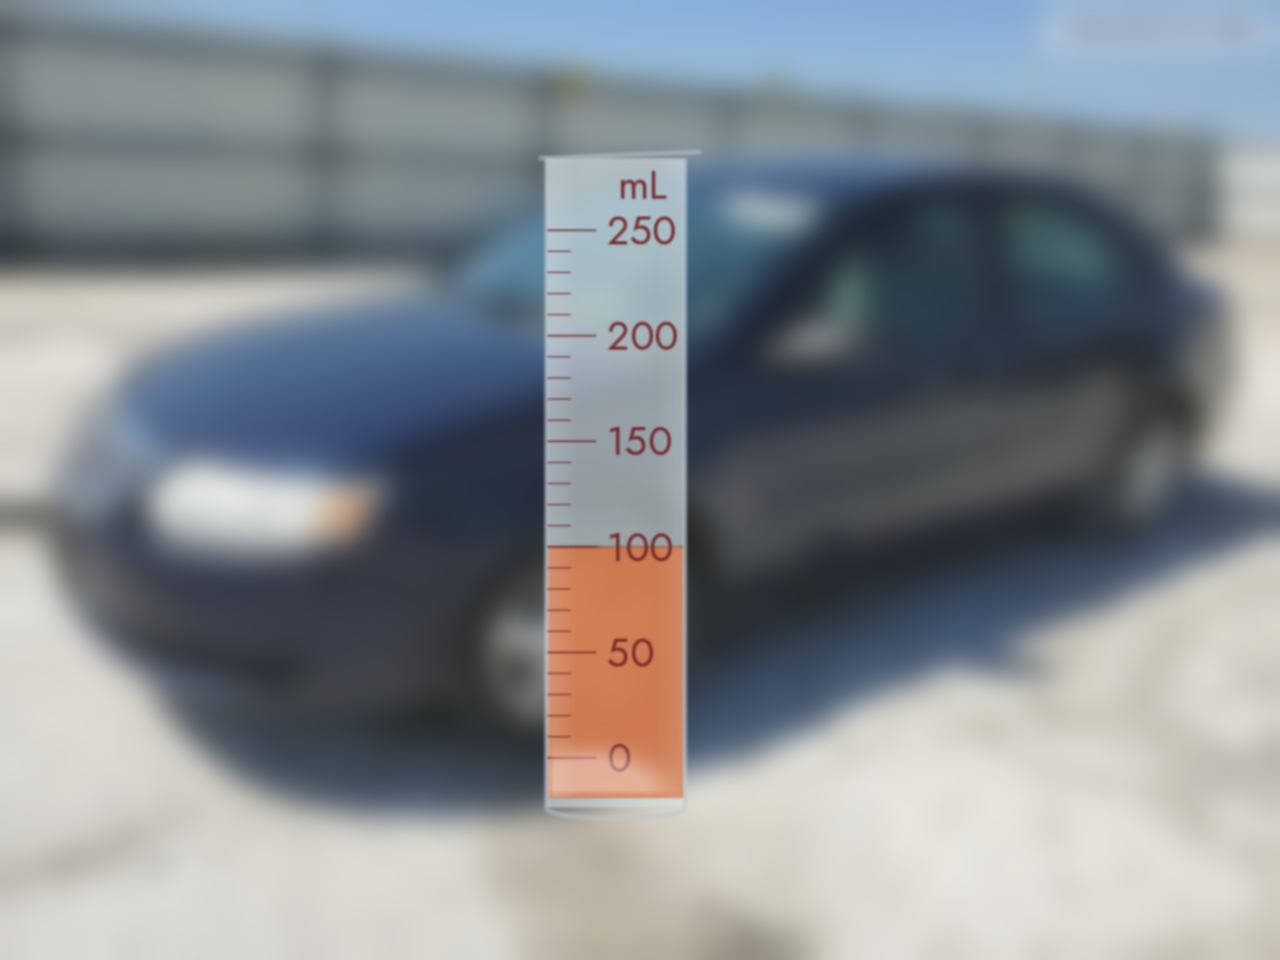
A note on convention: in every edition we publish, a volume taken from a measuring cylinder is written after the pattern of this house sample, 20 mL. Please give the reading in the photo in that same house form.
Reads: 100 mL
